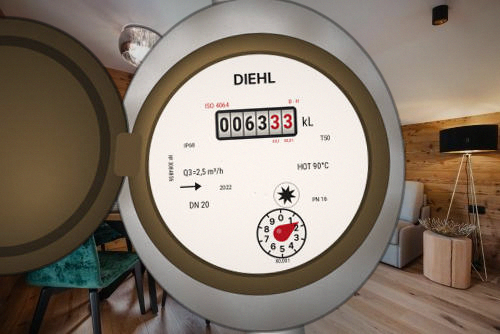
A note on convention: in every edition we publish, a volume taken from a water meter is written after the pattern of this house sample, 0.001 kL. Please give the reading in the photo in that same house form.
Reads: 63.331 kL
